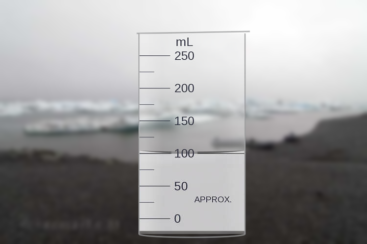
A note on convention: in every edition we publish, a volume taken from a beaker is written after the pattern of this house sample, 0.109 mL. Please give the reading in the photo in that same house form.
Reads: 100 mL
